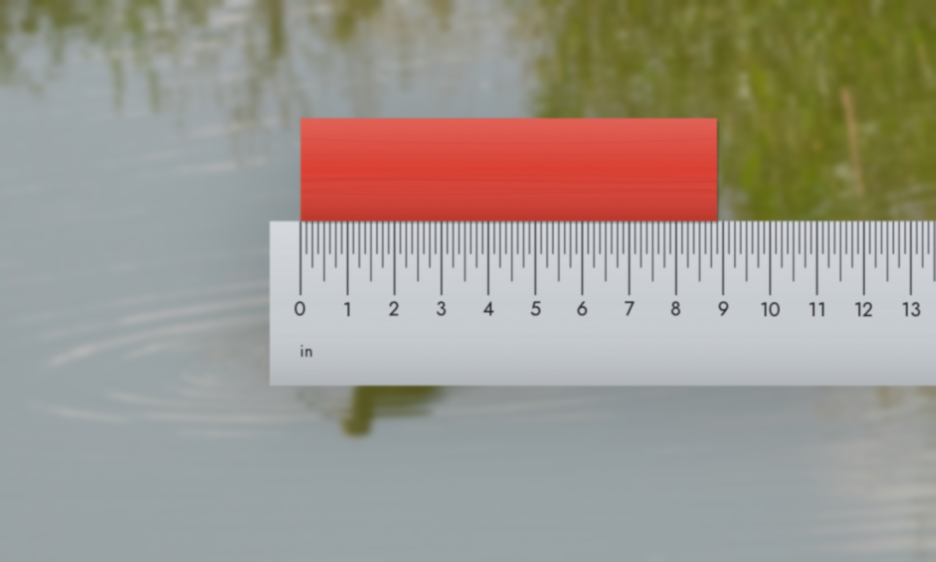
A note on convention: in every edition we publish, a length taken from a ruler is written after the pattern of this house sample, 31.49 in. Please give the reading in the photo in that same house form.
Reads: 8.875 in
